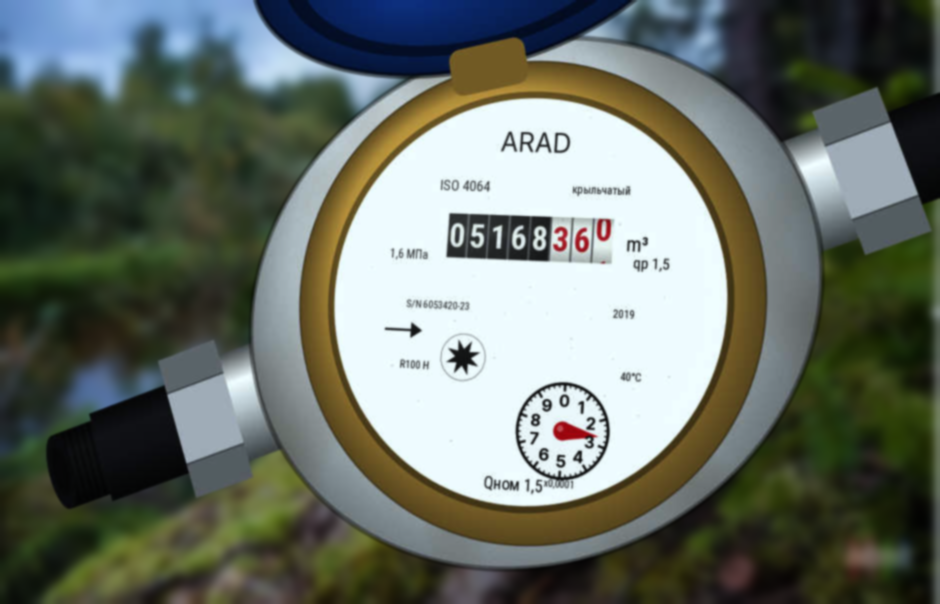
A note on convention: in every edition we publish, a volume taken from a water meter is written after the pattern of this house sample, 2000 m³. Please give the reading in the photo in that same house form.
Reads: 5168.3602 m³
